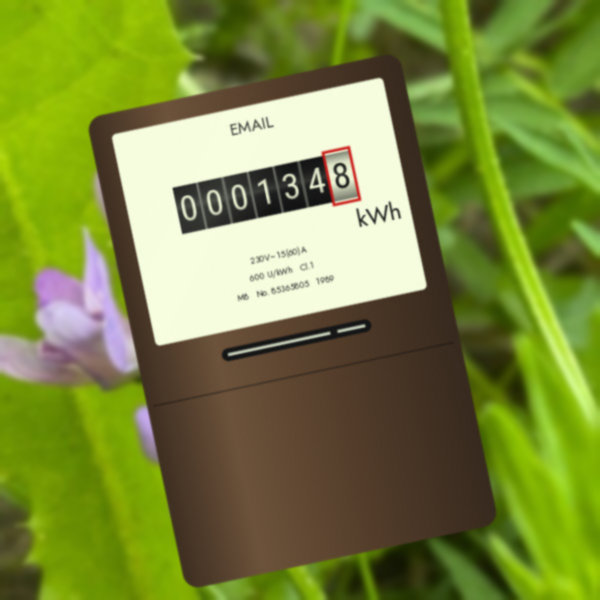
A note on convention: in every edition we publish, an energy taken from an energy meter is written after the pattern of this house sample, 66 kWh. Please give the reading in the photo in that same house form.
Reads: 134.8 kWh
